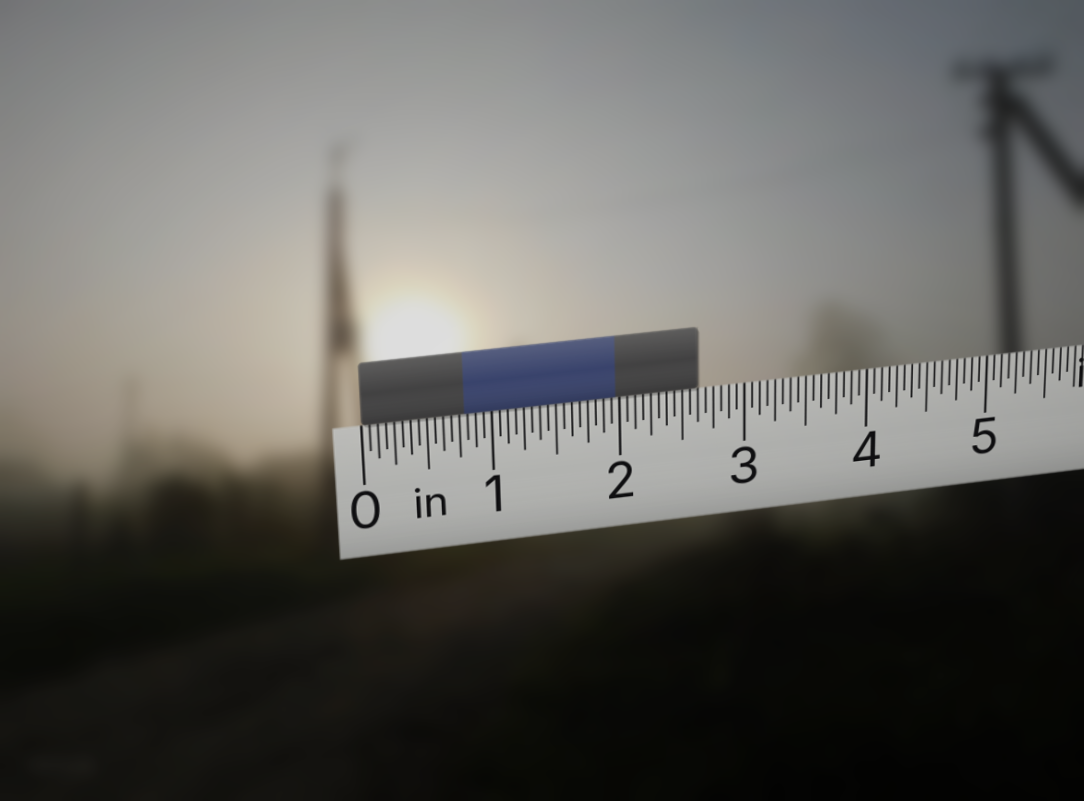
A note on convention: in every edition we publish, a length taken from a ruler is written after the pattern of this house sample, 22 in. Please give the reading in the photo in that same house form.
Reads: 2.625 in
